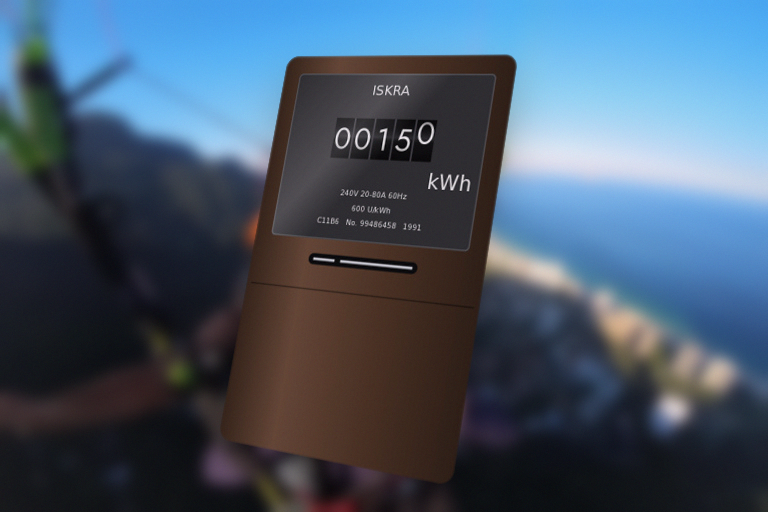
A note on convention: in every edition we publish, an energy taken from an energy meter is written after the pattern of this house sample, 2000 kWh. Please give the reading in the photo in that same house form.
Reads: 150 kWh
